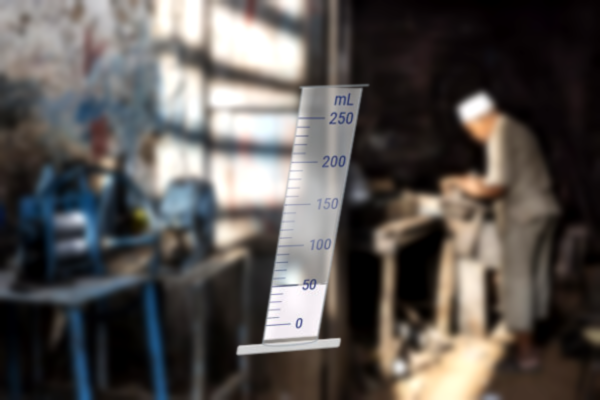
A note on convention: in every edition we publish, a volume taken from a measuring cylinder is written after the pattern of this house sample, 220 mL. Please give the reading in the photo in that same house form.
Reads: 50 mL
